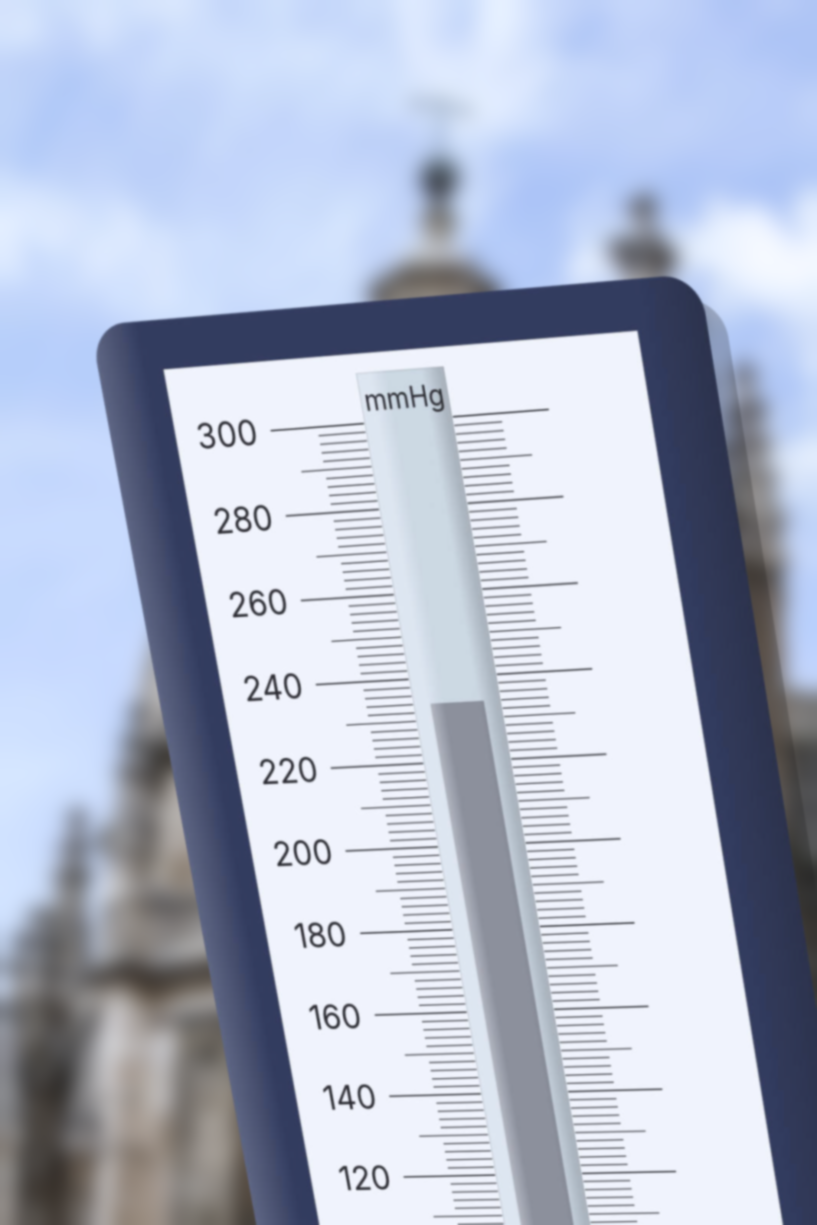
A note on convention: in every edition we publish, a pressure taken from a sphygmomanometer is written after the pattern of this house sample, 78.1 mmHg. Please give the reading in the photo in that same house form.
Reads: 234 mmHg
